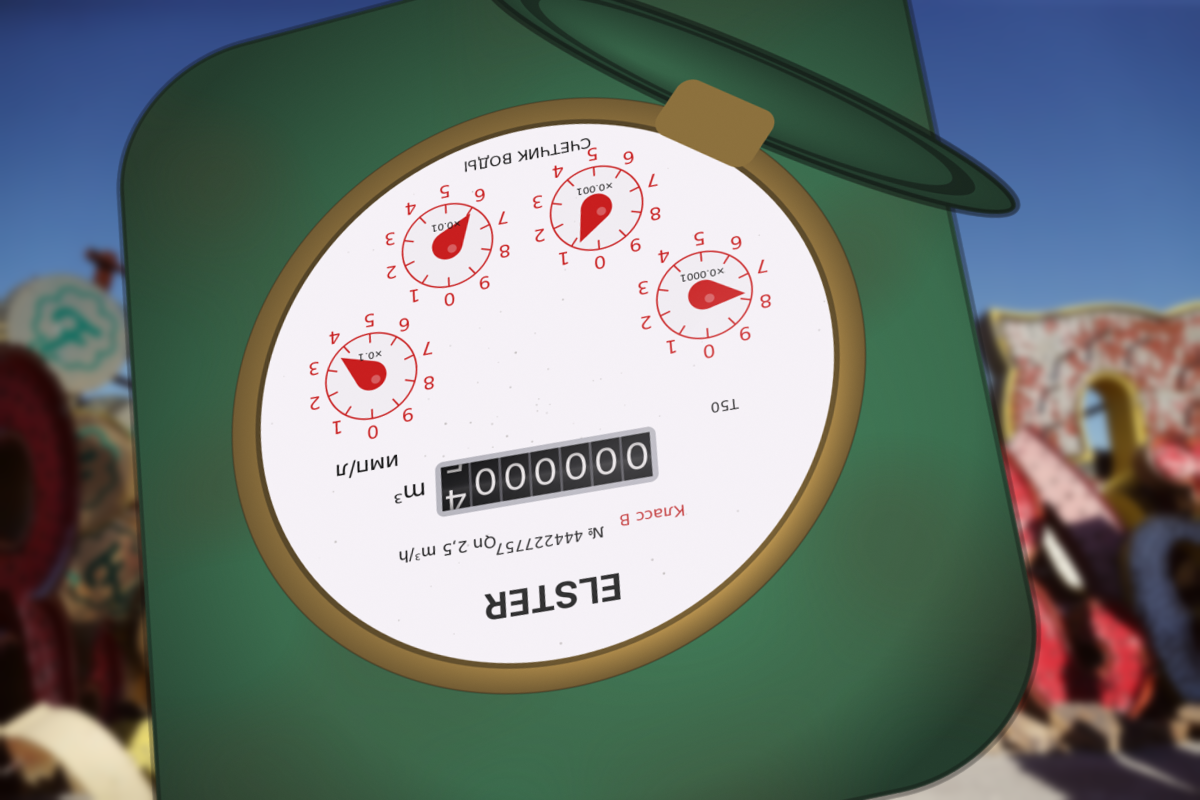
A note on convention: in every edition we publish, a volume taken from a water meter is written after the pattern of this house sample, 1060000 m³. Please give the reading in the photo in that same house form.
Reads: 4.3607 m³
